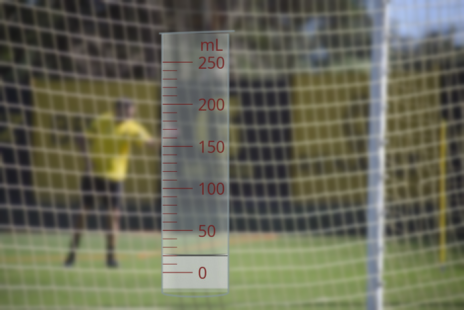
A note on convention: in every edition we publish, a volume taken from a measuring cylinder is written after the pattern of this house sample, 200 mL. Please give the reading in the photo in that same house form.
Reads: 20 mL
